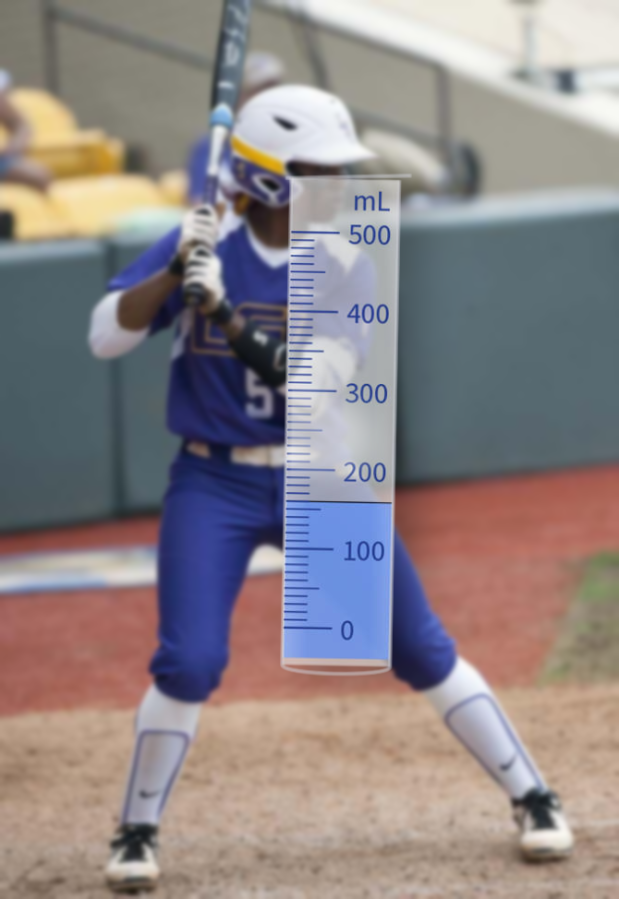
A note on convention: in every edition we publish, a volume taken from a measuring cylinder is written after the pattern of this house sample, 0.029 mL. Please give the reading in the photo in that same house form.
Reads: 160 mL
